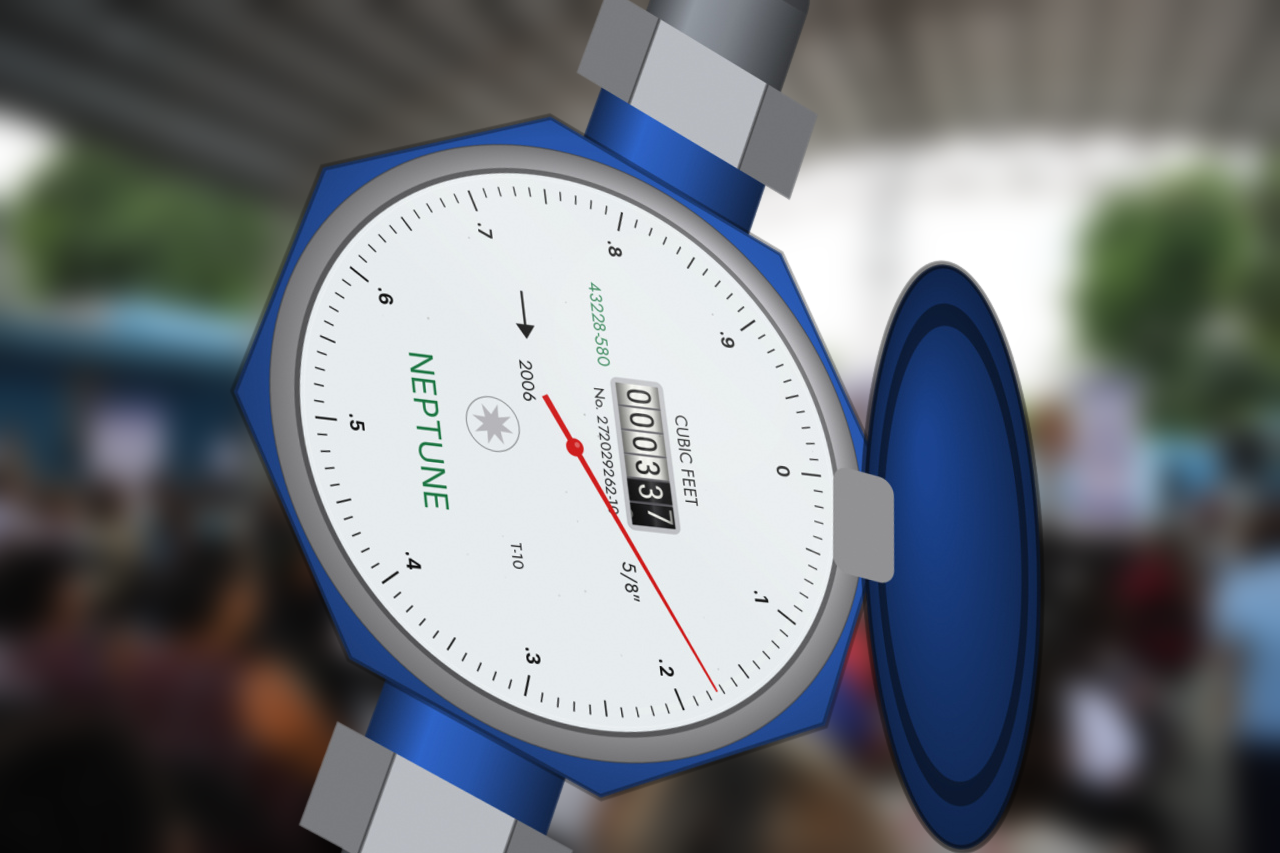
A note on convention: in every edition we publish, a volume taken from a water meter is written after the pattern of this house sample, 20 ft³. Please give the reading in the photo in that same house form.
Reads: 337.17 ft³
